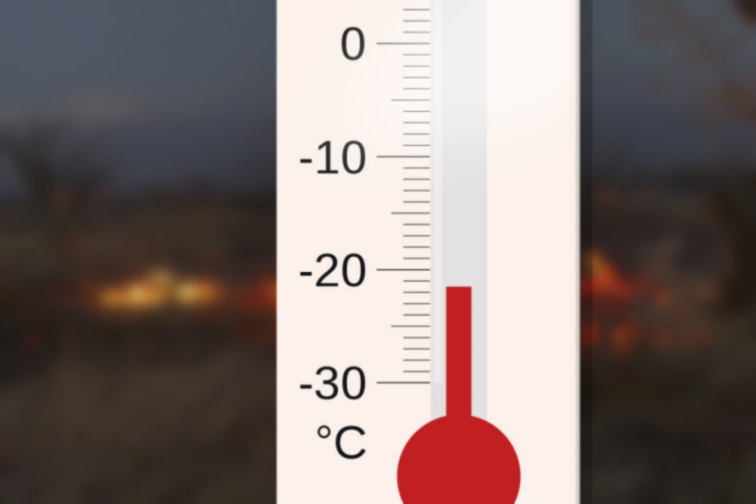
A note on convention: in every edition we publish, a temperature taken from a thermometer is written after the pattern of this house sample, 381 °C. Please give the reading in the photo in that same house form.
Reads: -21.5 °C
